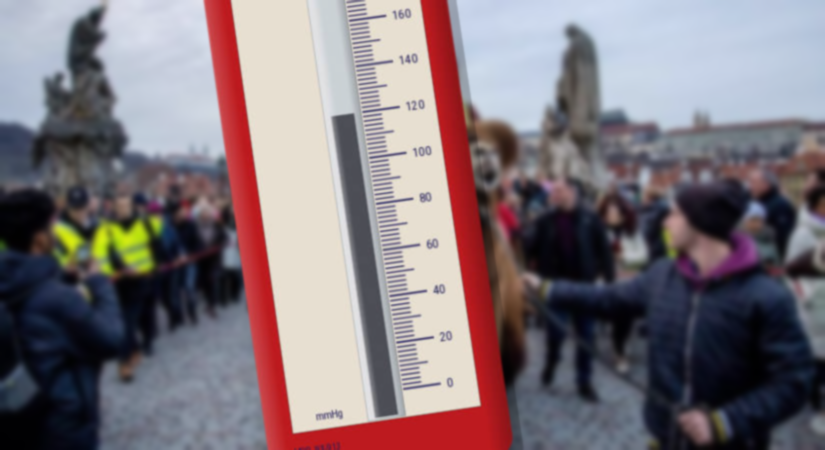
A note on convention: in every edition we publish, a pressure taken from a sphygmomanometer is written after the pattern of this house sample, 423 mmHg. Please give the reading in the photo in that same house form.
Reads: 120 mmHg
